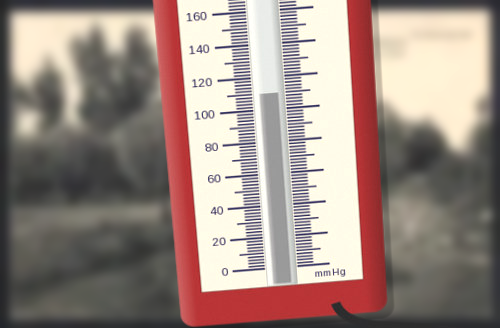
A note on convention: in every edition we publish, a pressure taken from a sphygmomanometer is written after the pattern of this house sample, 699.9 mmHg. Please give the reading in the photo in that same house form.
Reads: 110 mmHg
